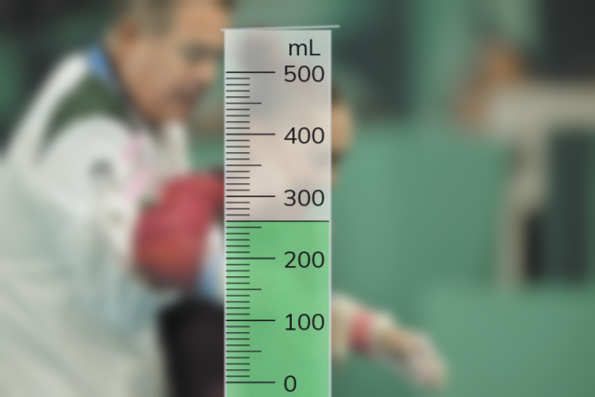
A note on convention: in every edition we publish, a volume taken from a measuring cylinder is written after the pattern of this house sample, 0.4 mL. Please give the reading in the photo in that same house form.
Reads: 260 mL
